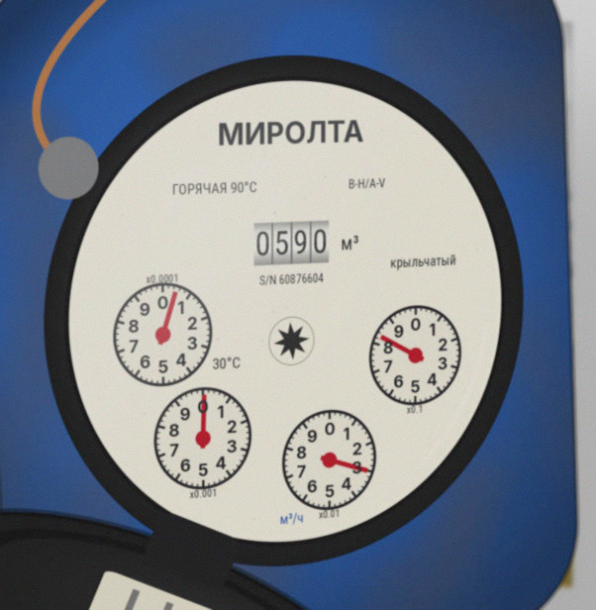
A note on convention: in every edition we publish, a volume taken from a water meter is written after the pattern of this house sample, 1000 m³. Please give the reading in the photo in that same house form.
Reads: 590.8300 m³
